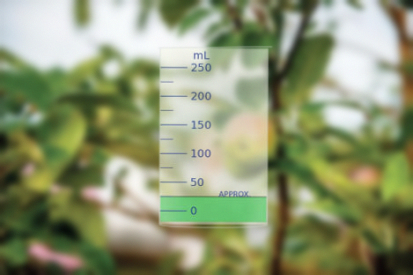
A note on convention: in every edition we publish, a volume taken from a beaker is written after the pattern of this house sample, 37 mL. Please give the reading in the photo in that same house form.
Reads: 25 mL
